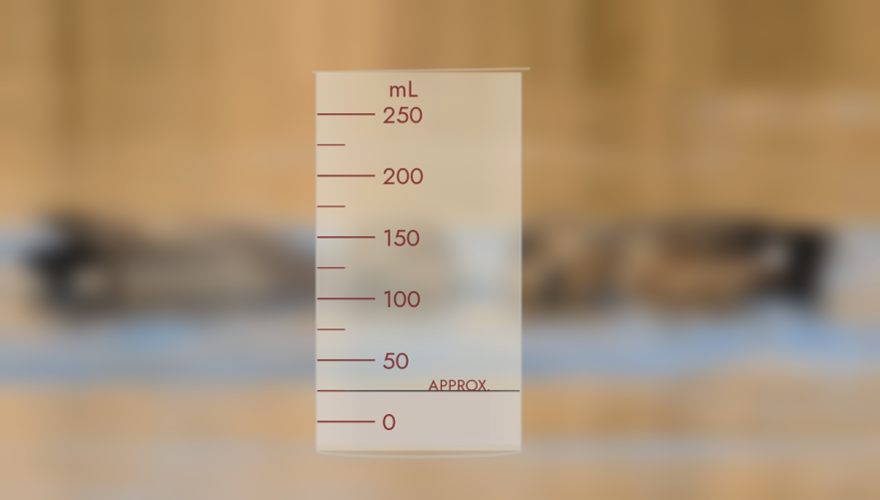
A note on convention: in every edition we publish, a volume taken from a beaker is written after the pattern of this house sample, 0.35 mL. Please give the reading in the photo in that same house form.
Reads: 25 mL
